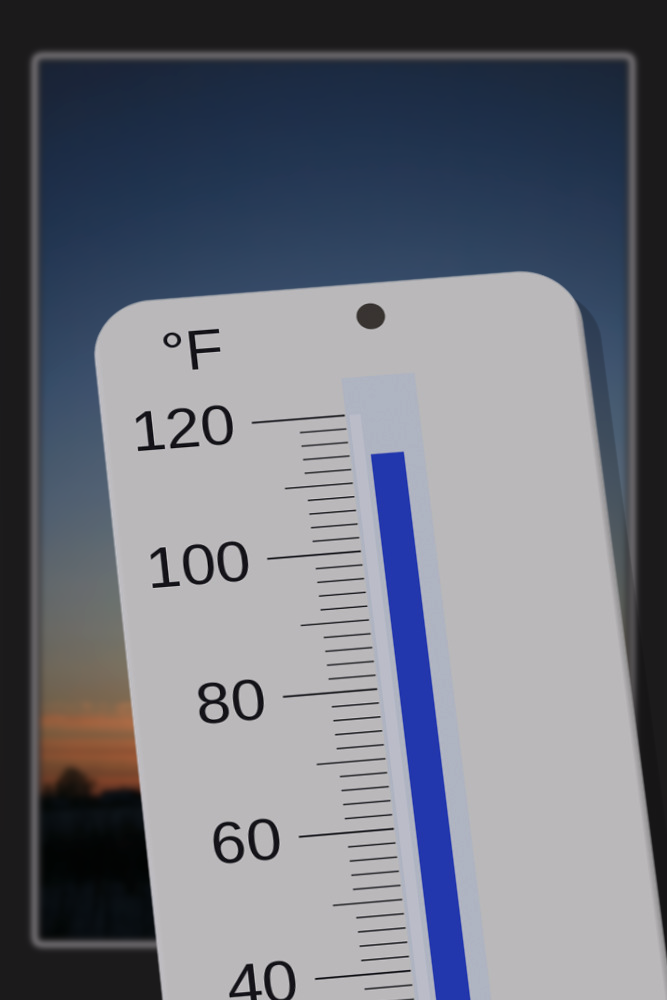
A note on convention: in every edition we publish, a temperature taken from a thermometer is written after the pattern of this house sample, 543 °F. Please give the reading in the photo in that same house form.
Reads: 114 °F
